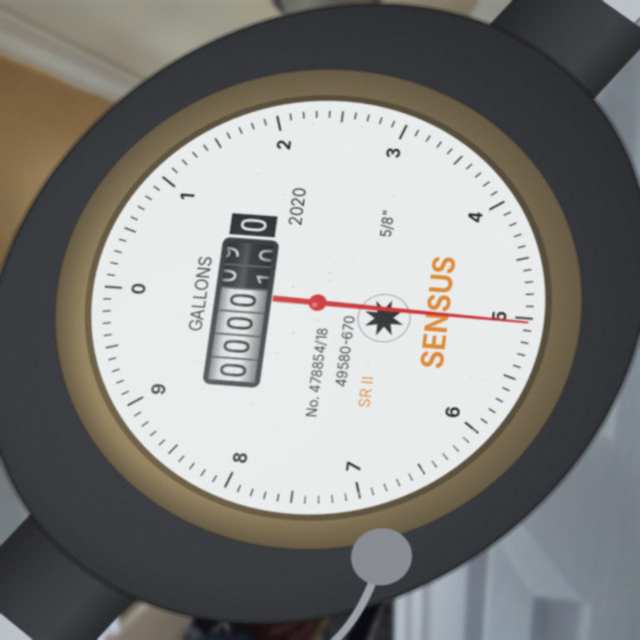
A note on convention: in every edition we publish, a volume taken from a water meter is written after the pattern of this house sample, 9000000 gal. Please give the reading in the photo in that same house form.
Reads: 95.0 gal
